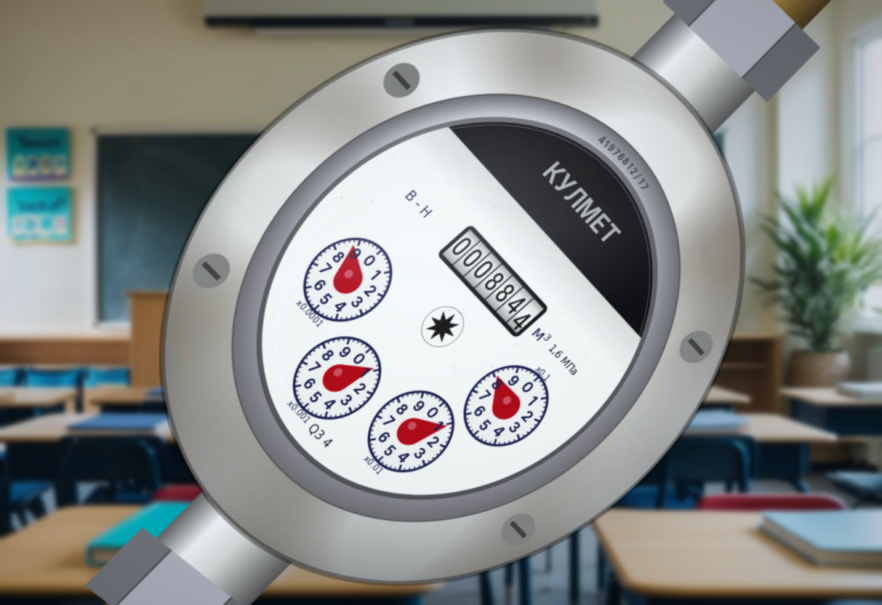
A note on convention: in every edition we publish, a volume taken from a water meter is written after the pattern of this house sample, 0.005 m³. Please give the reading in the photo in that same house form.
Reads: 8843.8108 m³
